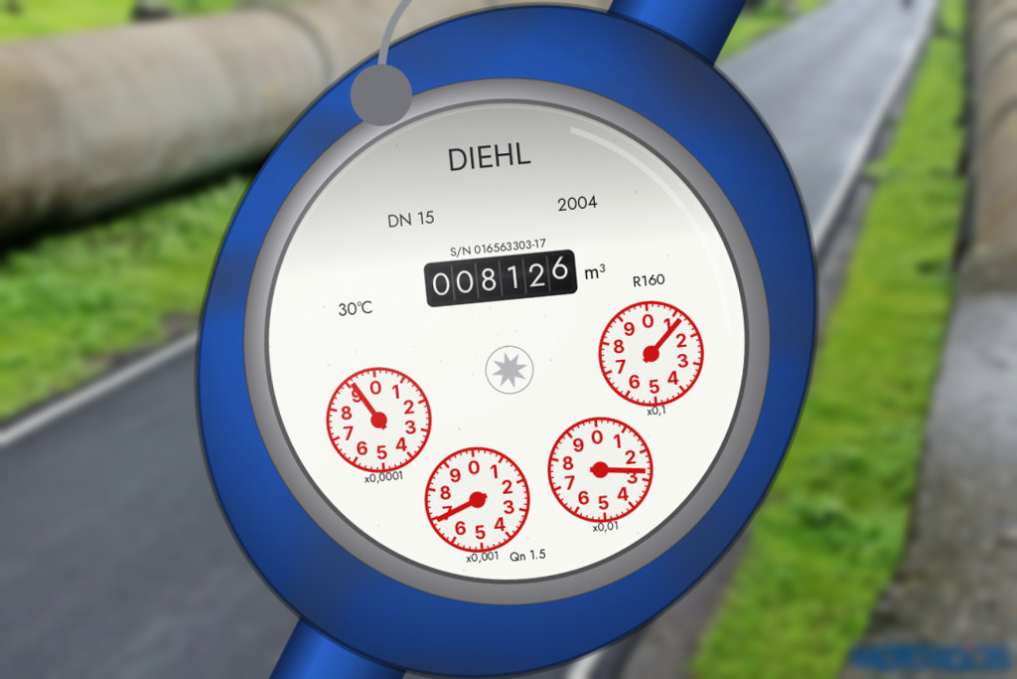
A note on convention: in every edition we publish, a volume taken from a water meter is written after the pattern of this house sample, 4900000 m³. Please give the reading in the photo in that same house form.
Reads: 8126.1269 m³
